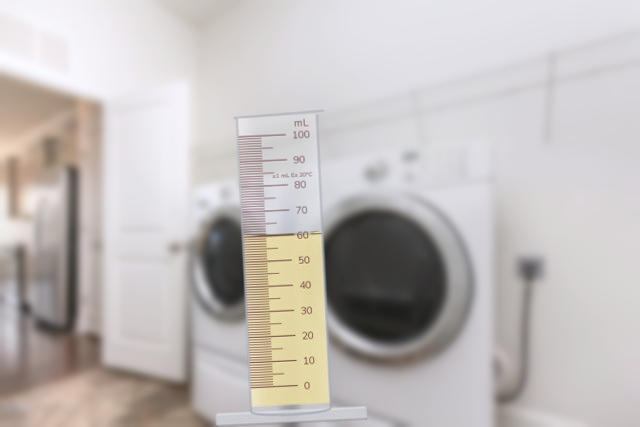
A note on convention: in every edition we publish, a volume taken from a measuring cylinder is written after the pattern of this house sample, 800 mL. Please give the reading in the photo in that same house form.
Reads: 60 mL
